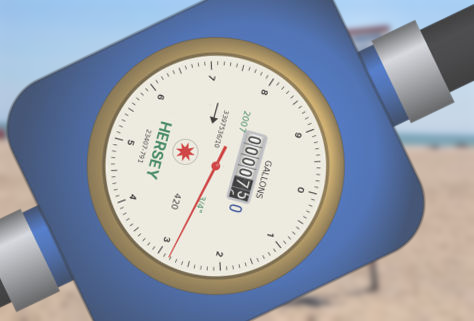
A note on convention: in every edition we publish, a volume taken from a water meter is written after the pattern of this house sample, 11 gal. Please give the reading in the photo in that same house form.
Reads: 752.8 gal
